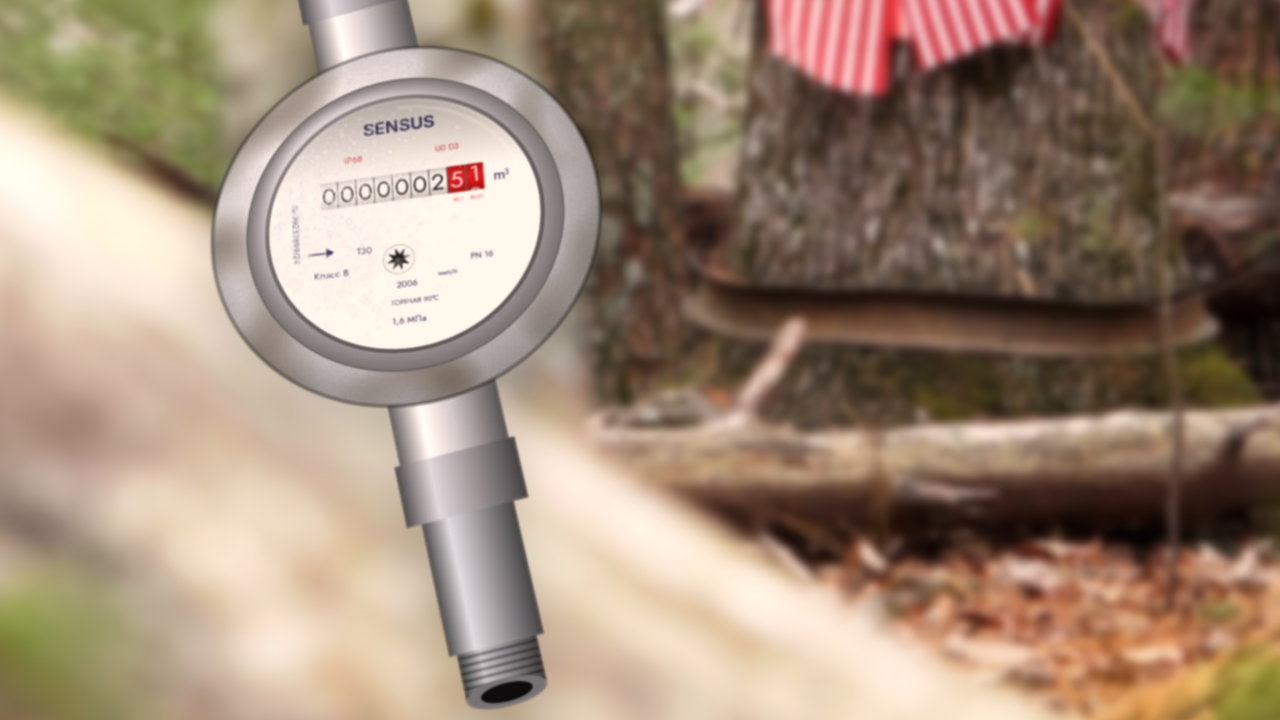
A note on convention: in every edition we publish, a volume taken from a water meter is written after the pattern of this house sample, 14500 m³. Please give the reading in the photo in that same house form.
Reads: 2.51 m³
